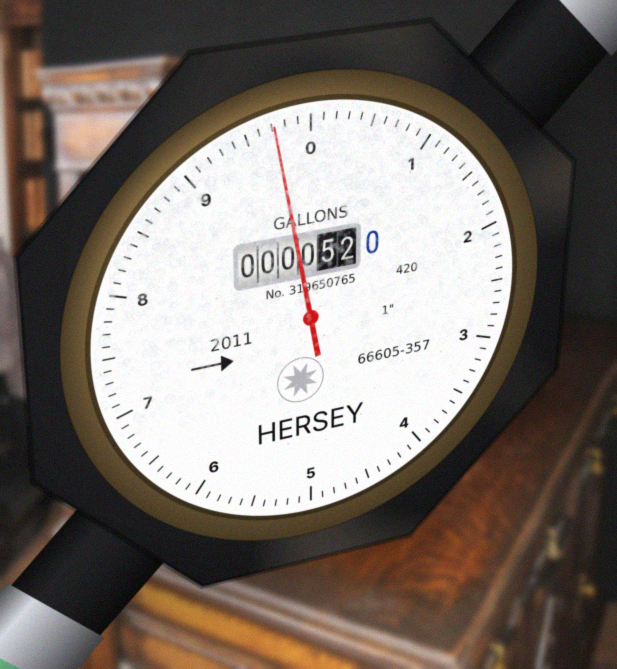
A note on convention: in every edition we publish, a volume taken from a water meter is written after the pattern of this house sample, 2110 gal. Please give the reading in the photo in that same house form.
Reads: 519.7 gal
